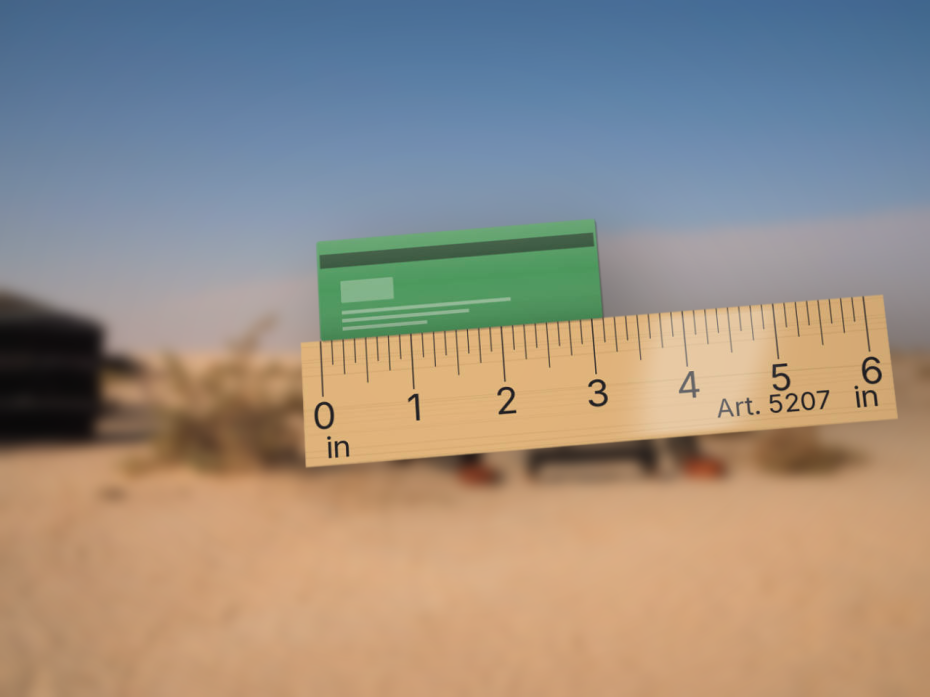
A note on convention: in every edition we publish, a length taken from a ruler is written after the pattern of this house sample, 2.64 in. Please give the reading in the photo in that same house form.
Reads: 3.125 in
